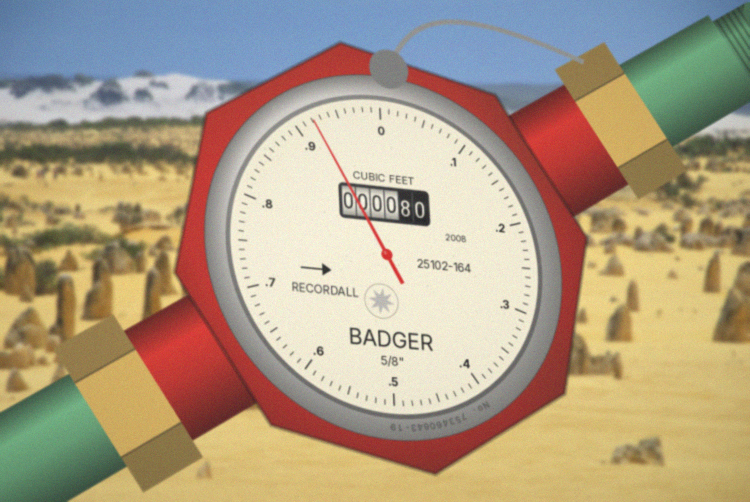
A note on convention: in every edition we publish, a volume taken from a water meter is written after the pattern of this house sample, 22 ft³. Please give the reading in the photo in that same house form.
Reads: 79.92 ft³
